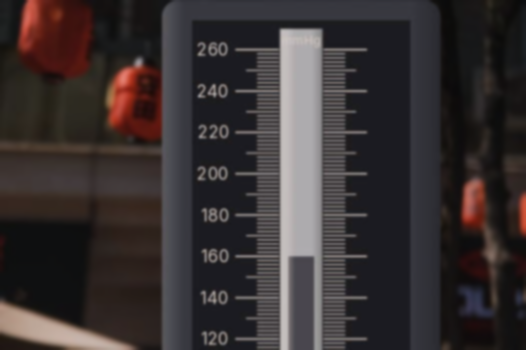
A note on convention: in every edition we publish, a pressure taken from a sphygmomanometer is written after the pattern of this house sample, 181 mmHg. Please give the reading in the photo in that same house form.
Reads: 160 mmHg
